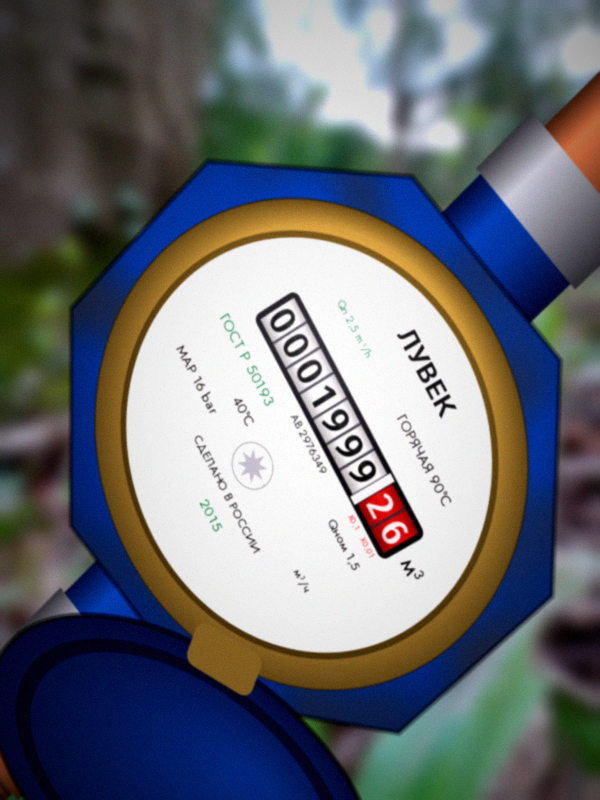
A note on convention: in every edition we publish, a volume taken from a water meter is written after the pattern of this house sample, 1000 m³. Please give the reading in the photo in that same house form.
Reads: 1999.26 m³
